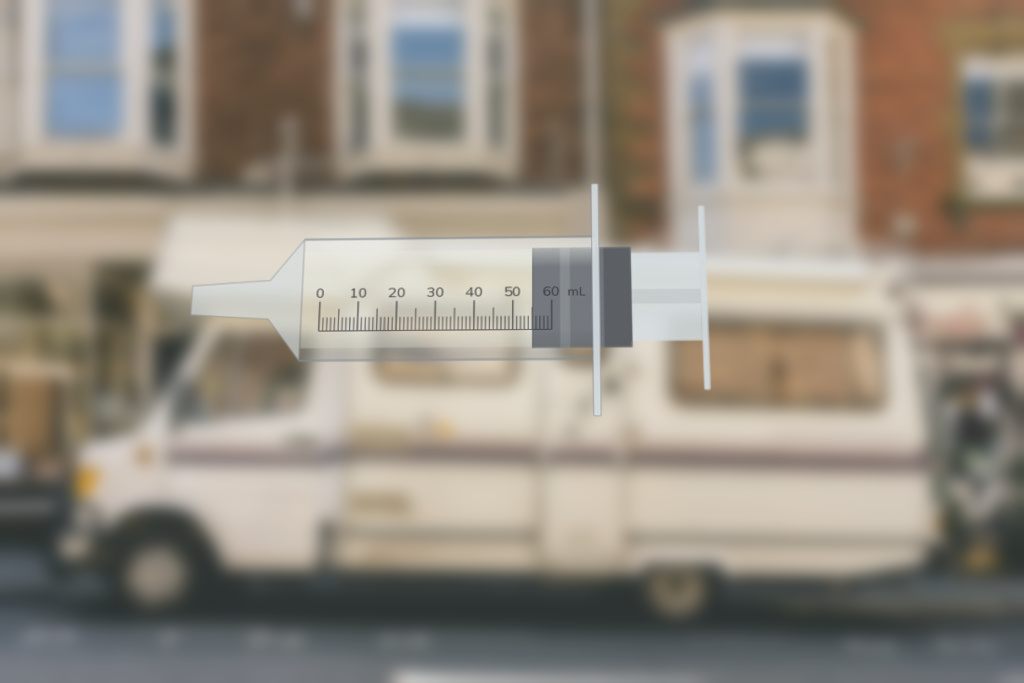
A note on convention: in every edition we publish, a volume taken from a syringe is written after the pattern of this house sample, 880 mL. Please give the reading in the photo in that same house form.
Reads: 55 mL
